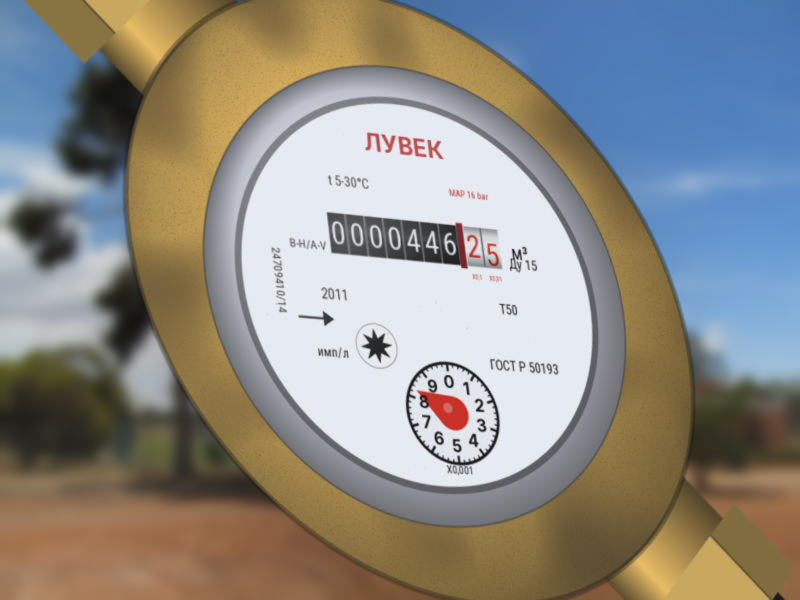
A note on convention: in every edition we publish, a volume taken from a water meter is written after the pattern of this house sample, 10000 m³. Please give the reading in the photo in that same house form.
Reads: 446.248 m³
